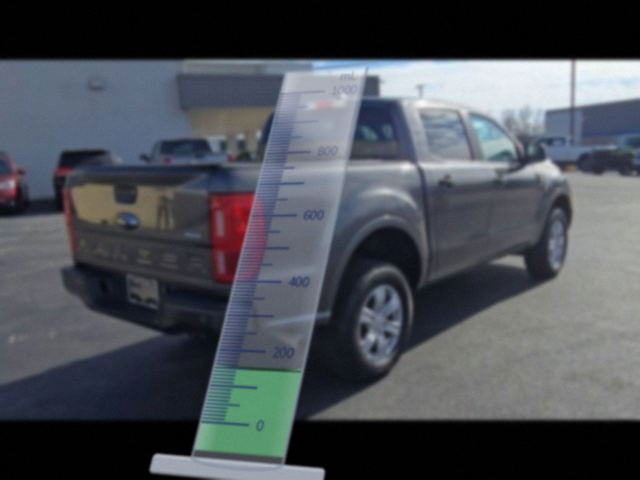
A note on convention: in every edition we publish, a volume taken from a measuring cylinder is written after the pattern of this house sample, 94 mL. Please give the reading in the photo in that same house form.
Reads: 150 mL
